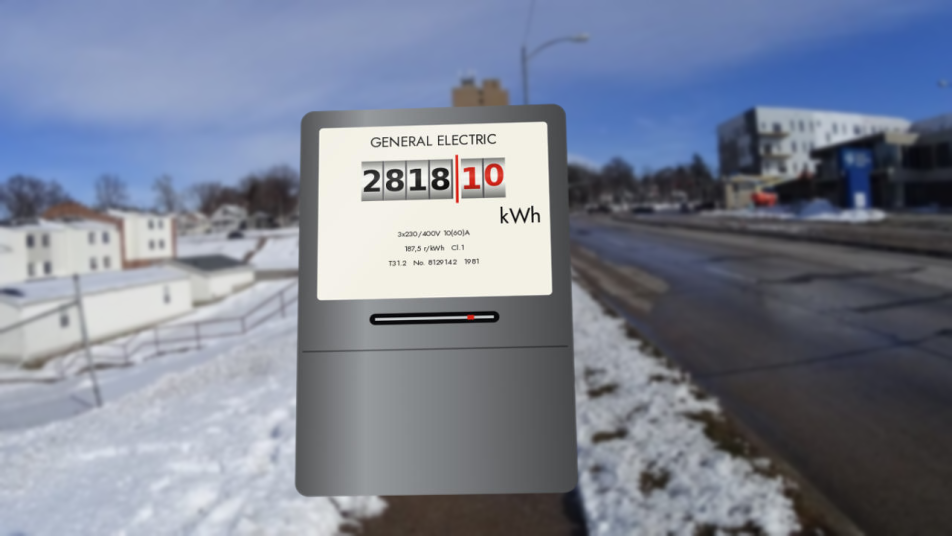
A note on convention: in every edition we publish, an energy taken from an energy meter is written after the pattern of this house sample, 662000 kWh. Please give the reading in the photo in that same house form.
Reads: 2818.10 kWh
